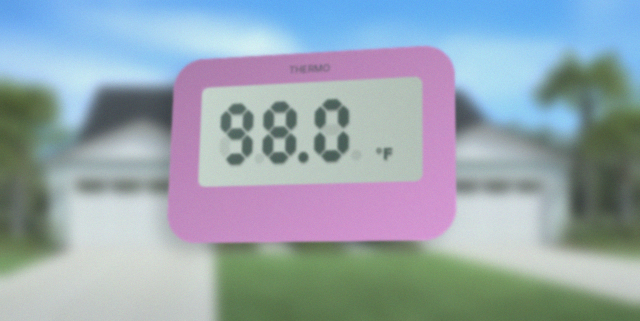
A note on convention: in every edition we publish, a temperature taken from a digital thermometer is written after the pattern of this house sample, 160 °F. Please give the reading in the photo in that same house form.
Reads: 98.0 °F
